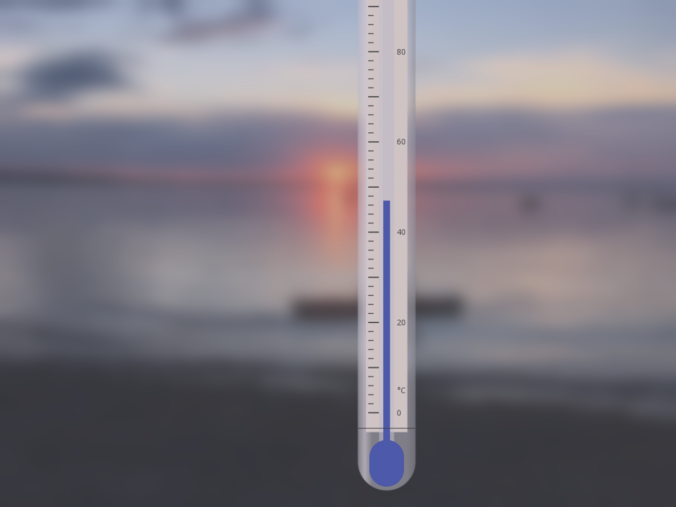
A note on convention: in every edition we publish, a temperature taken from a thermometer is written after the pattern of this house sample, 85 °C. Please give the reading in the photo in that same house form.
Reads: 47 °C
